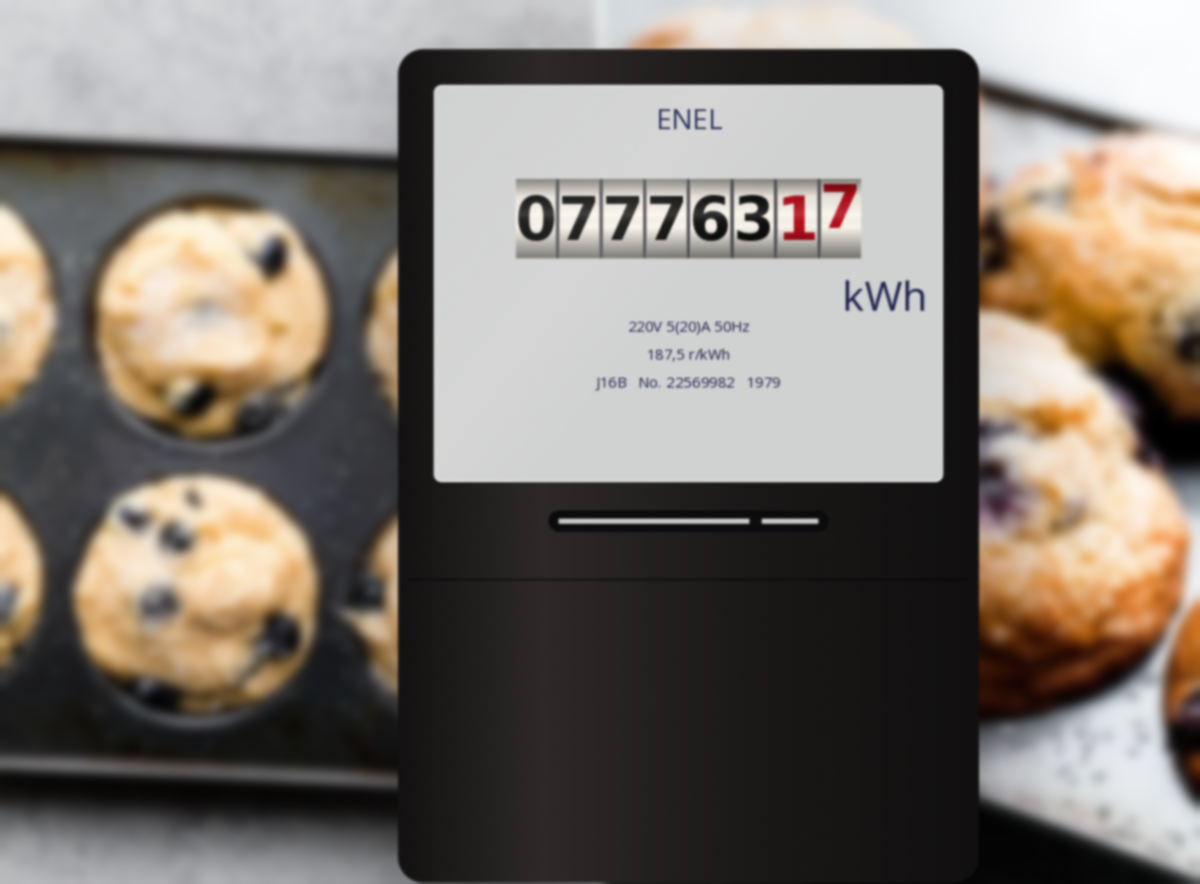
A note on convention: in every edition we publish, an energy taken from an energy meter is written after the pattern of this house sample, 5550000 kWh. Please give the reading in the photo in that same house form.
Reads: 77763.17 kWh
